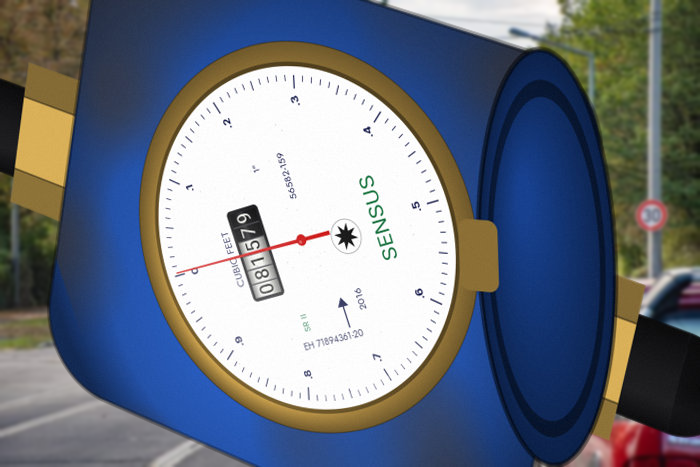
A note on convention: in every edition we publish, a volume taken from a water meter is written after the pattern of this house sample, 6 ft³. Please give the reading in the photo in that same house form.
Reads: 81579.00 ft³
